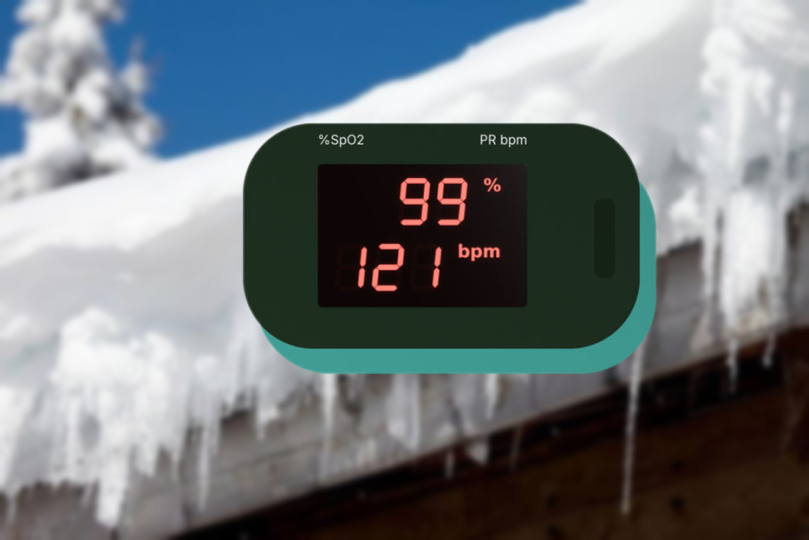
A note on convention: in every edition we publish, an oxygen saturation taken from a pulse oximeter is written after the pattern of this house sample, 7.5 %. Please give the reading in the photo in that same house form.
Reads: 99 %
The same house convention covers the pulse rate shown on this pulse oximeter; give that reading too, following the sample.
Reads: 121 bpm
